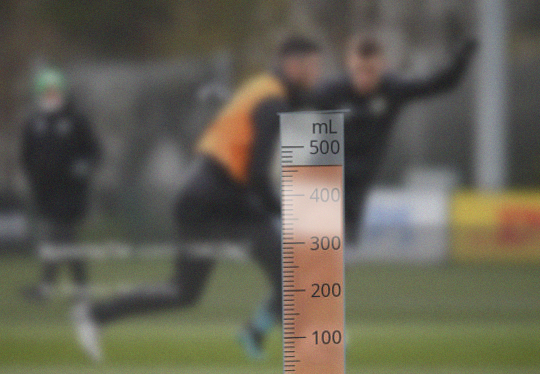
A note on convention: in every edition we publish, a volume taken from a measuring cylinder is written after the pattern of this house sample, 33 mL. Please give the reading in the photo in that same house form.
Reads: 460 mL
